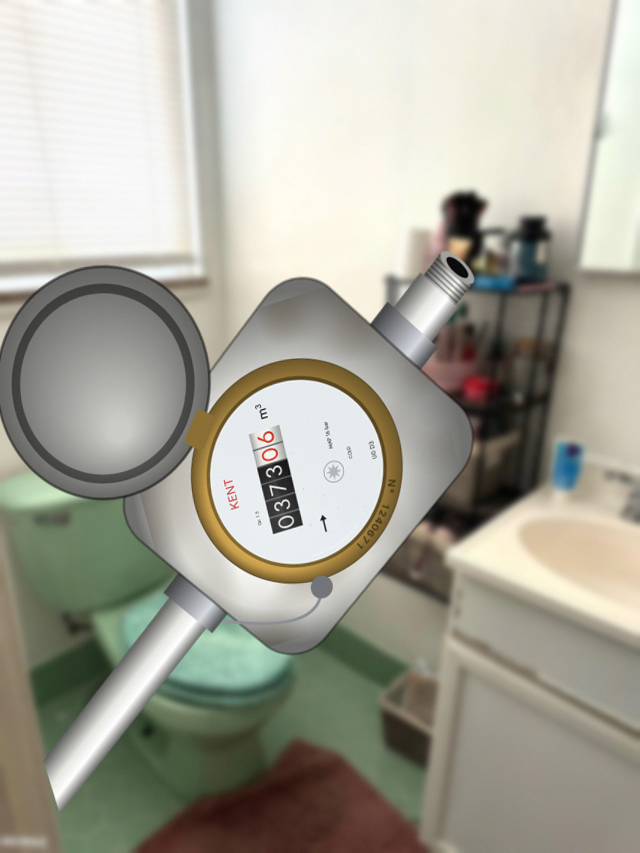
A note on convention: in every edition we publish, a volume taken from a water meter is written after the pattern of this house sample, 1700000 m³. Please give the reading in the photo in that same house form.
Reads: 373.06 m³
